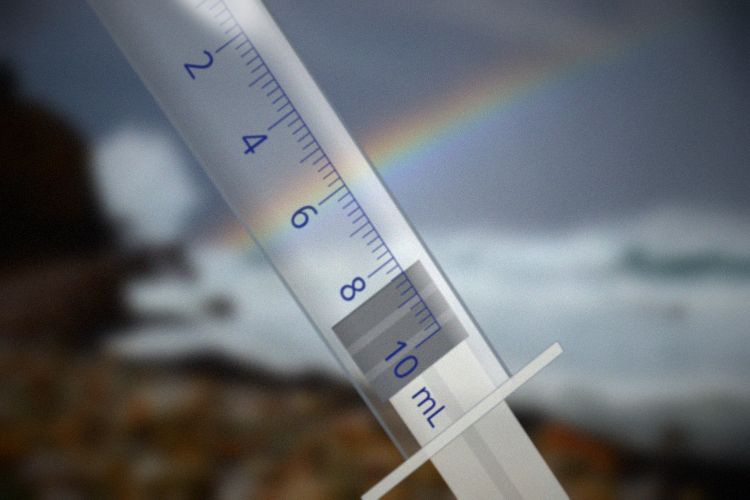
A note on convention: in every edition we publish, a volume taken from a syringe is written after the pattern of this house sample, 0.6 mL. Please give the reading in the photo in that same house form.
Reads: 8.4 mL
